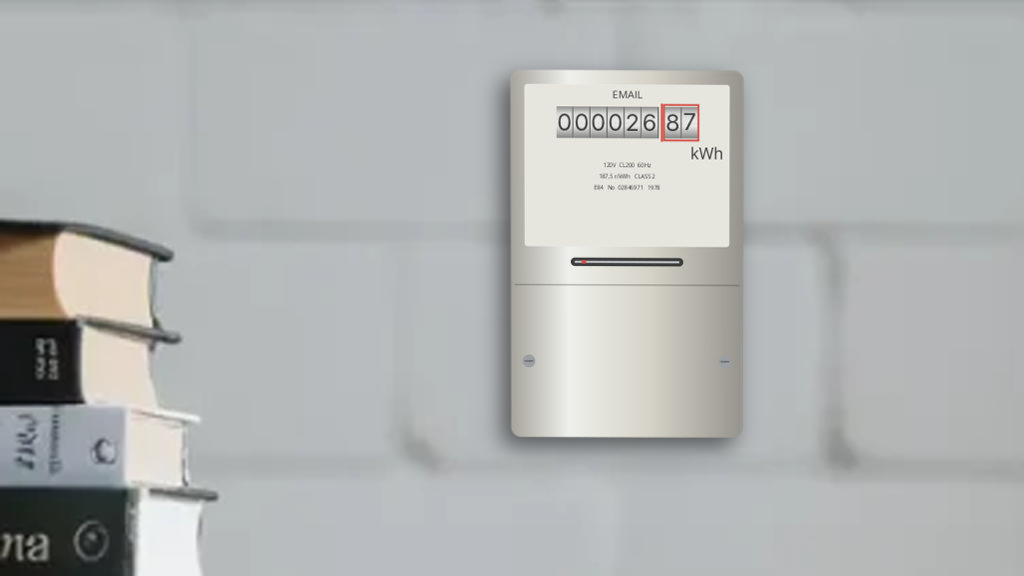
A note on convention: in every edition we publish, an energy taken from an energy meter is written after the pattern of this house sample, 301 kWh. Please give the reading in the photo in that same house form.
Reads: 26.87 kWh
